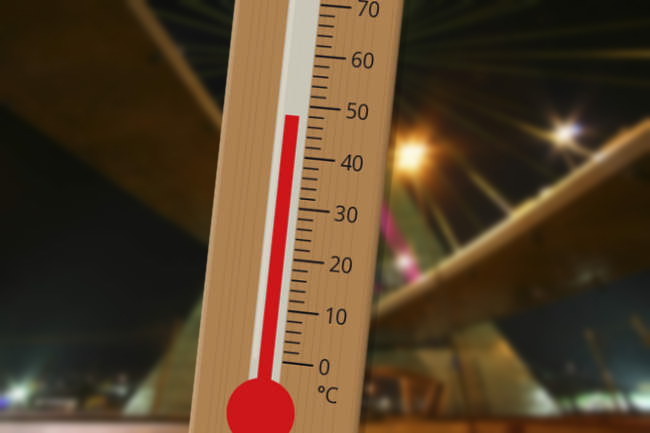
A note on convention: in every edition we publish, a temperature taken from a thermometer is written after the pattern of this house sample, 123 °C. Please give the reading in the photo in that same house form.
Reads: 48 °C
